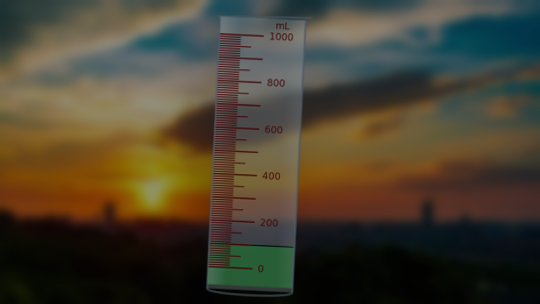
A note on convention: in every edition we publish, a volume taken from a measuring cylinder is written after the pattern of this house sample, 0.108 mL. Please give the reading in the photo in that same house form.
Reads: 100 mL
